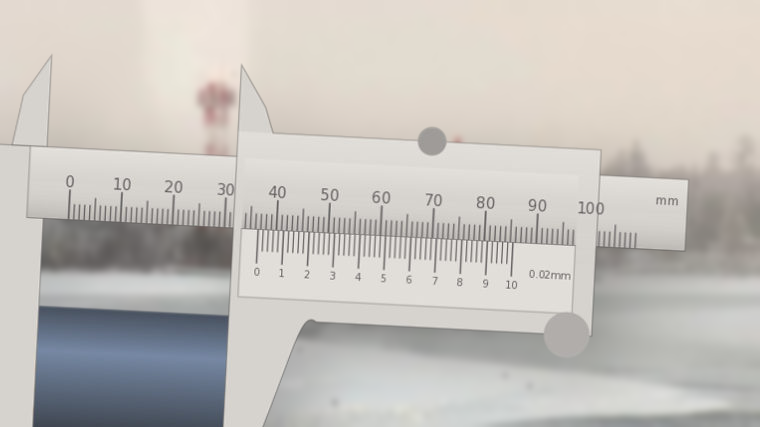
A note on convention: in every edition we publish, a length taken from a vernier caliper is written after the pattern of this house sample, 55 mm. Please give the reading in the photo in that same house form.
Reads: 36.5 mm
